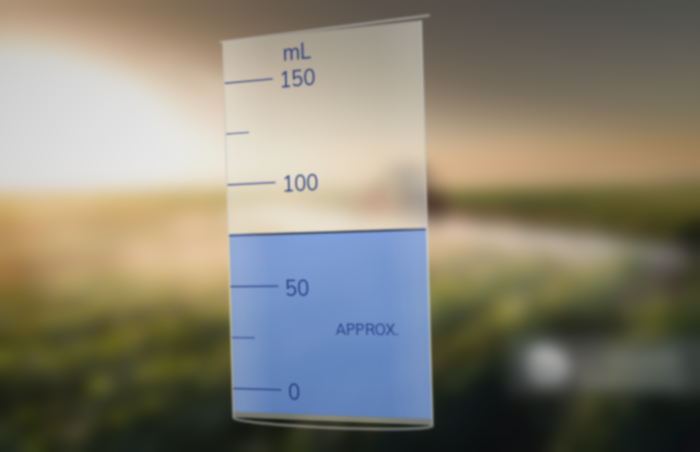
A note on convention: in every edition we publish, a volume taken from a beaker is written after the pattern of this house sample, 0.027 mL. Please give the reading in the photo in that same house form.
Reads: 75 mL
